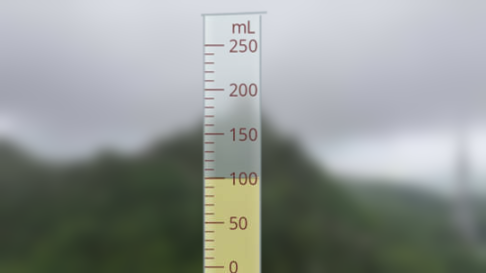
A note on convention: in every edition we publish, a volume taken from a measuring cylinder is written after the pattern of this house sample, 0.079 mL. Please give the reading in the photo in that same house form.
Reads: 100 mL
